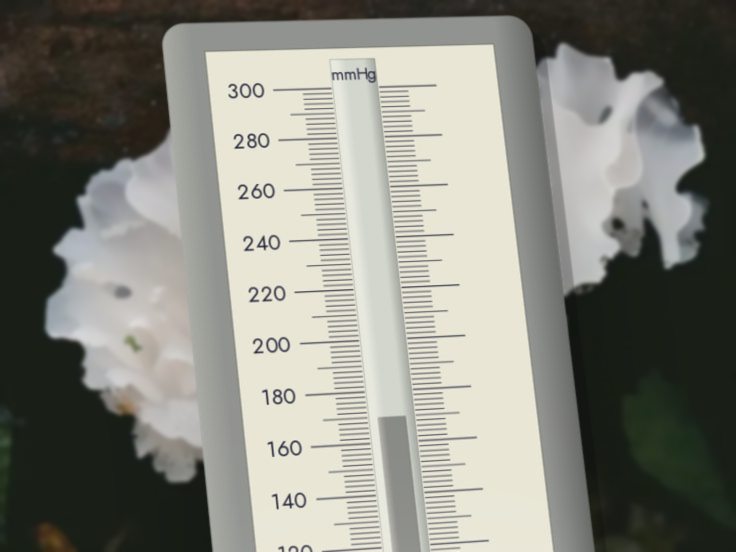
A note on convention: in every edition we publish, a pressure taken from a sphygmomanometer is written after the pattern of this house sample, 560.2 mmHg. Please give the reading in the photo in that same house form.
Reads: 170 mmHg
